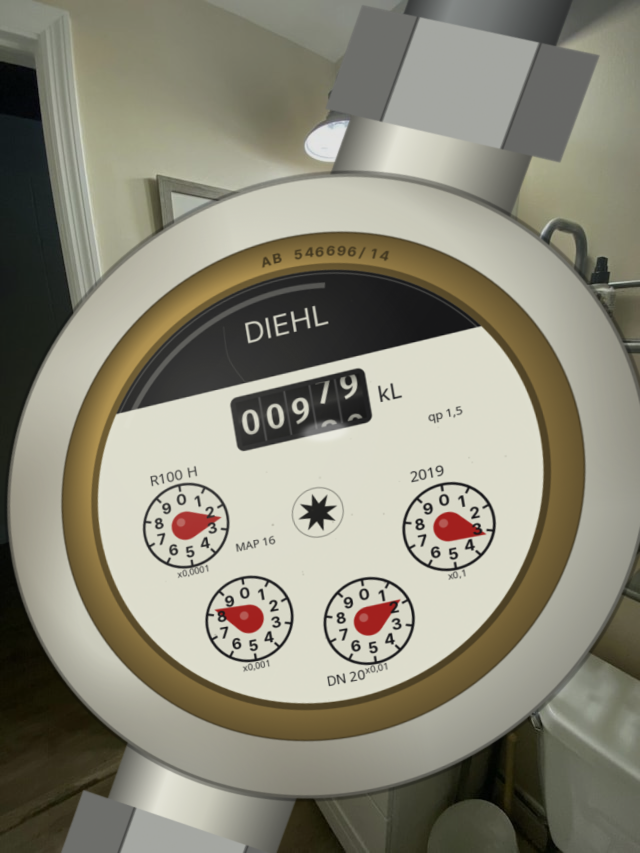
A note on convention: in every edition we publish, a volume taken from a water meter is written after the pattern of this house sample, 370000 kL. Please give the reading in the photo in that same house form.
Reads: 979.3182 kL
